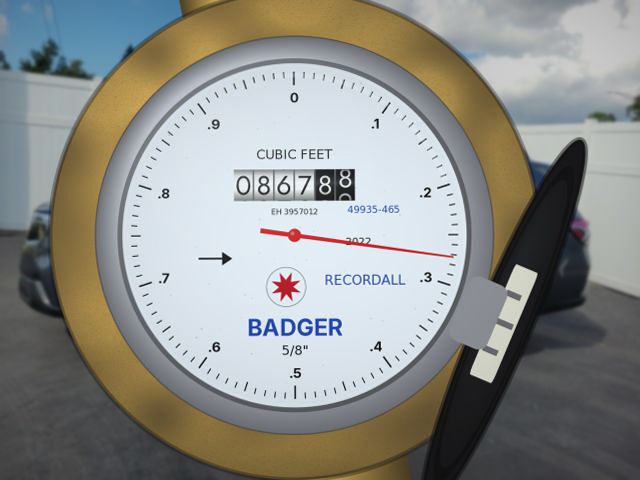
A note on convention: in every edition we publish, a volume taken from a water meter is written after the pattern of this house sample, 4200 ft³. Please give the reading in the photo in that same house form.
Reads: 86788.27 ft³
